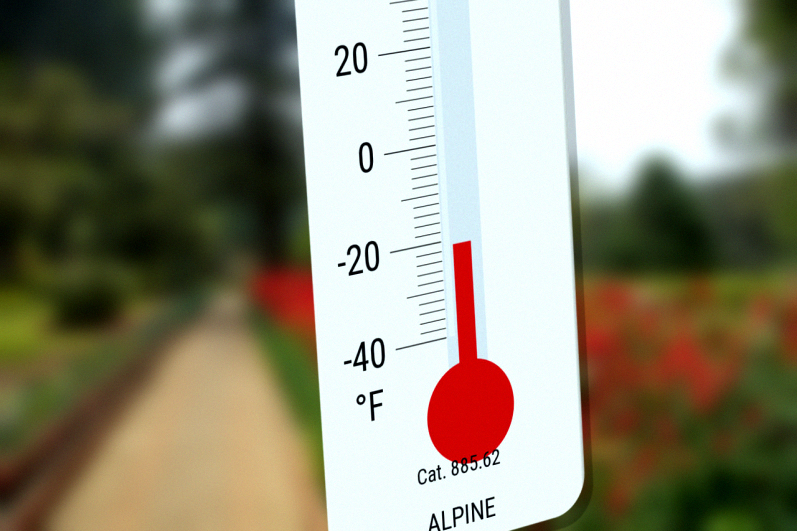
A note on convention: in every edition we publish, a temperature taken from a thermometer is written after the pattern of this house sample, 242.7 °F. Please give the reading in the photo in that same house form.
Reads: -21 °F
